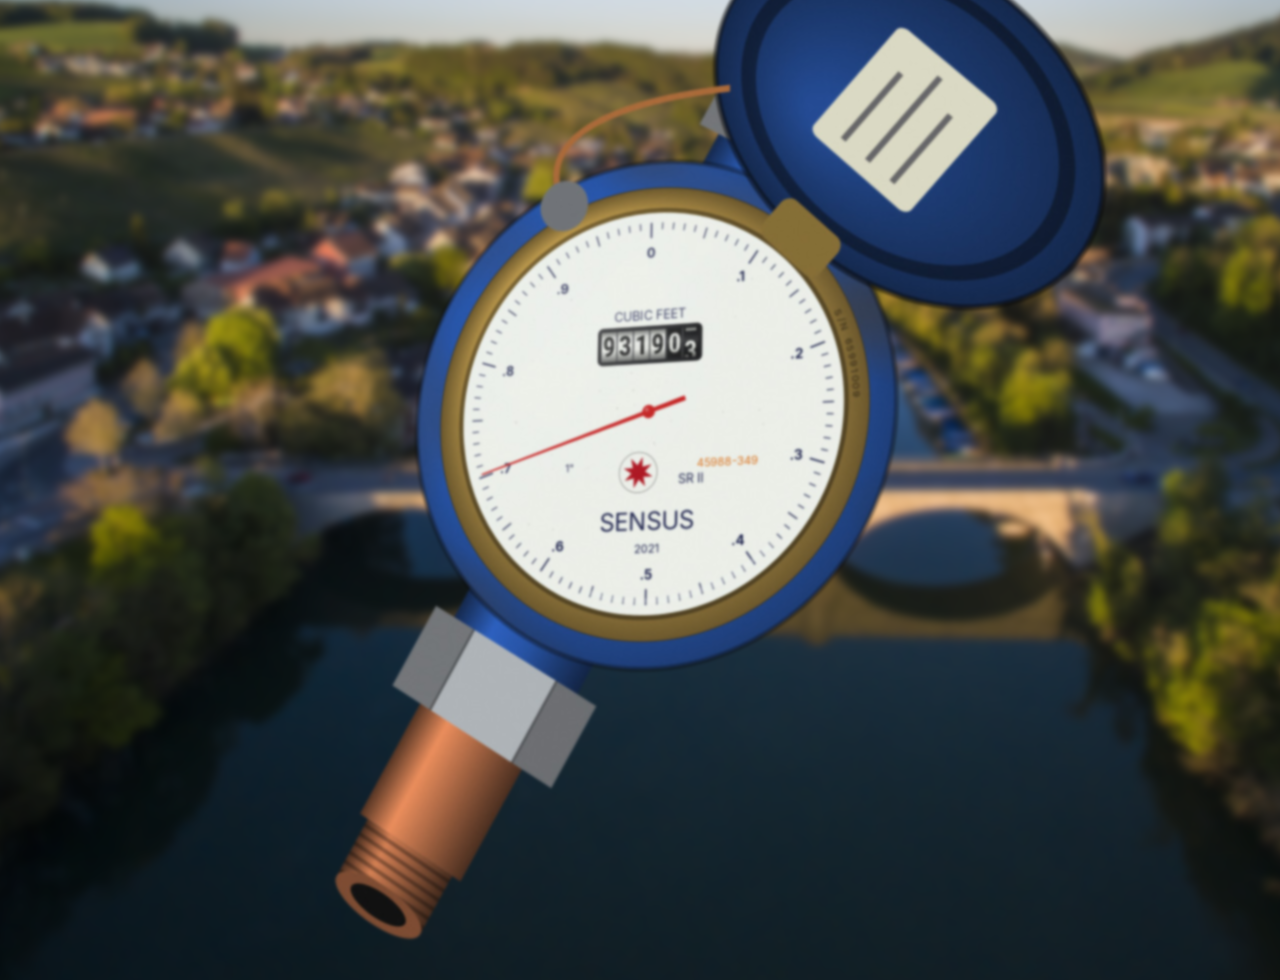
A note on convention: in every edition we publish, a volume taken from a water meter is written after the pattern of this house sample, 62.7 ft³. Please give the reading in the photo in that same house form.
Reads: 931902.70 ft³
